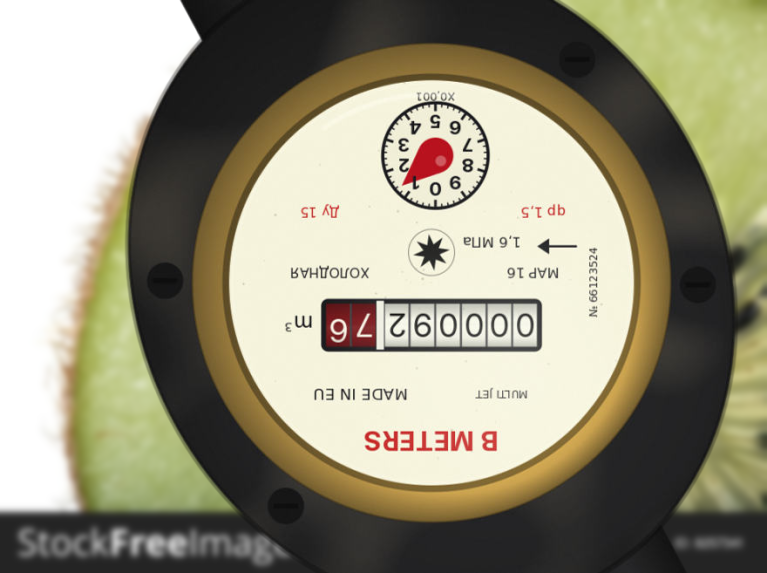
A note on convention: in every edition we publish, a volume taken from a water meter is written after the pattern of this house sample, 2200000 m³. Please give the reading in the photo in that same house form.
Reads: 92.761 m³
